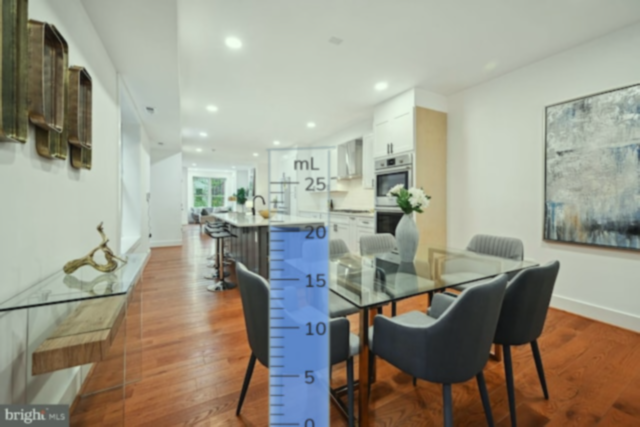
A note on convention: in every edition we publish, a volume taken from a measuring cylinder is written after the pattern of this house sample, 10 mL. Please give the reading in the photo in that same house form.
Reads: 20 mL
